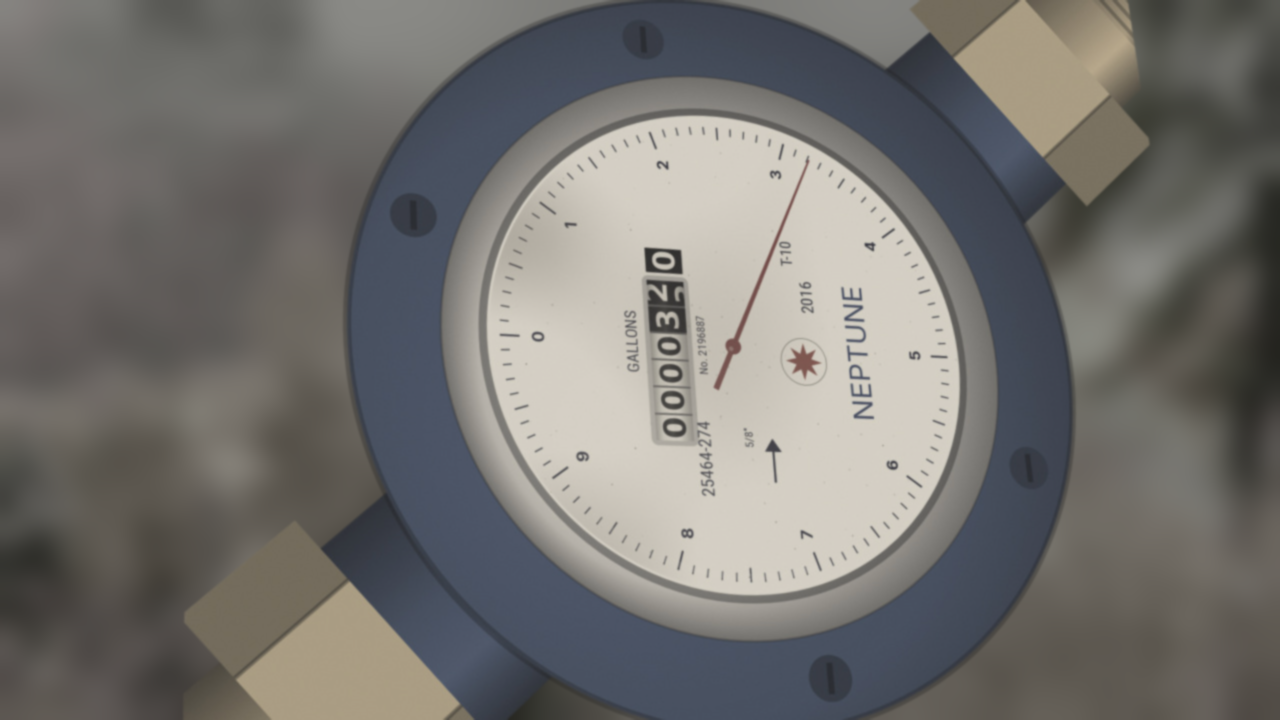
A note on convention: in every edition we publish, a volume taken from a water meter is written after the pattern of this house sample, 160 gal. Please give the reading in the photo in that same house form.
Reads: 323.2 gal
